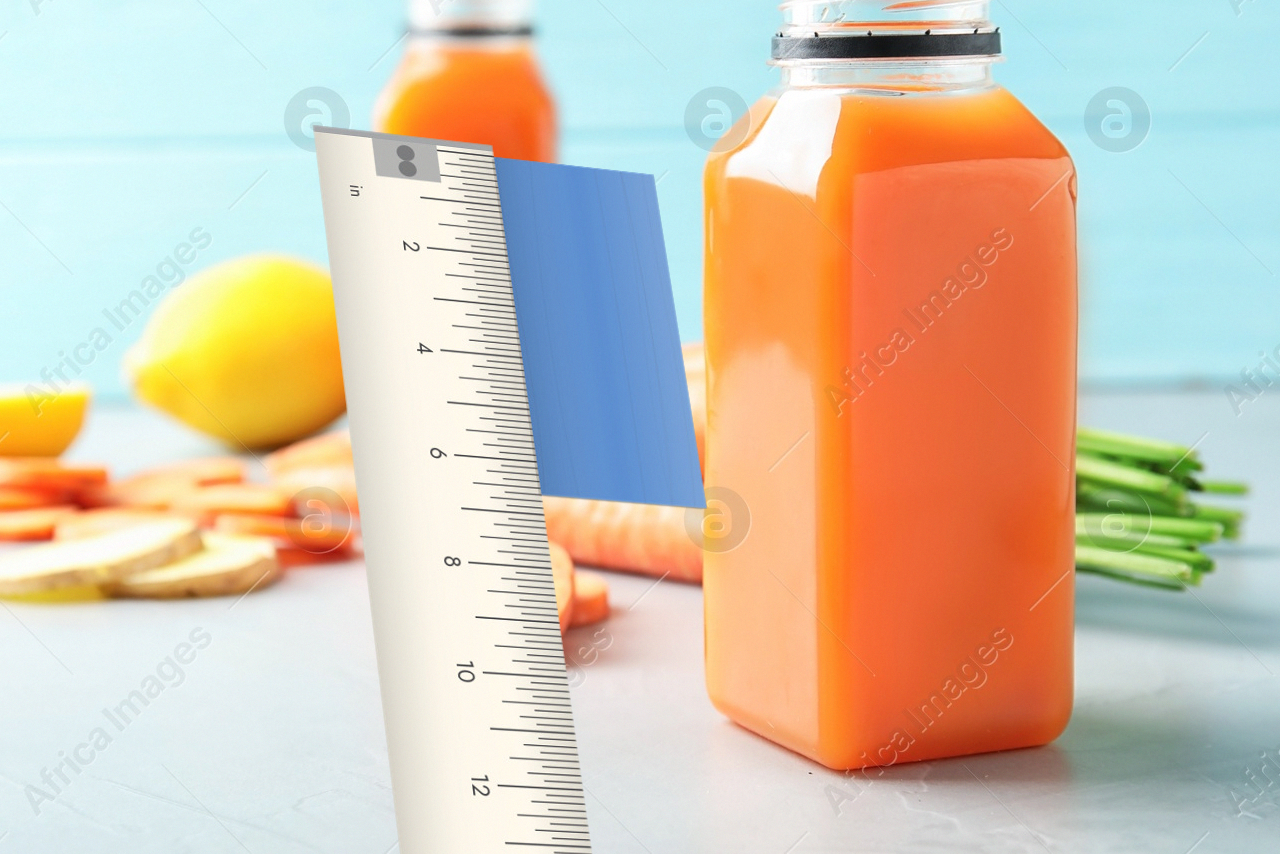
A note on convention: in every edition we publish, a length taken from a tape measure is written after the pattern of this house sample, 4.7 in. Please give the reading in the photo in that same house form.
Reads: 6.625 in
